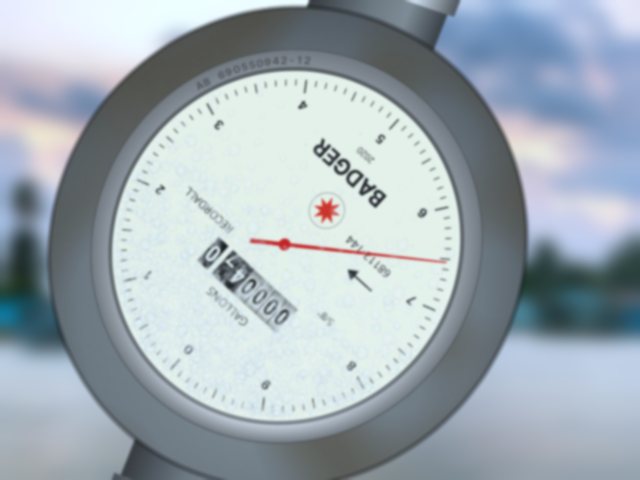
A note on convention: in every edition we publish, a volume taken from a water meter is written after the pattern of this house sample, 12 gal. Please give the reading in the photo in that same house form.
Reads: 466.5 gal
